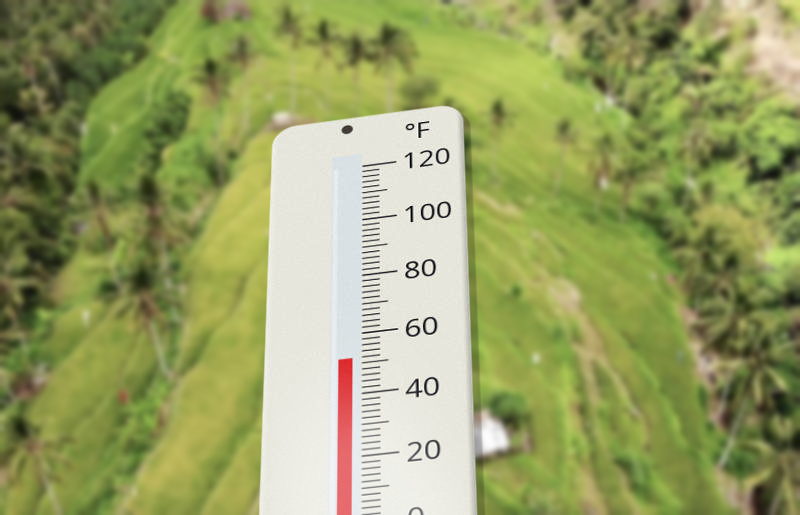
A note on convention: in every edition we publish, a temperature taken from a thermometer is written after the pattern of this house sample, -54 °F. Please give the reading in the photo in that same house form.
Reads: 52 °F
